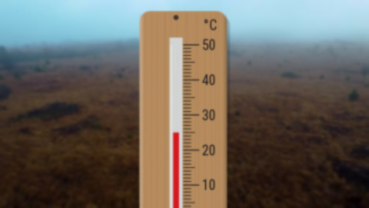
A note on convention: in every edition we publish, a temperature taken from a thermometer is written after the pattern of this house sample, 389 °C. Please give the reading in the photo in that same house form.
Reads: 25 °C
